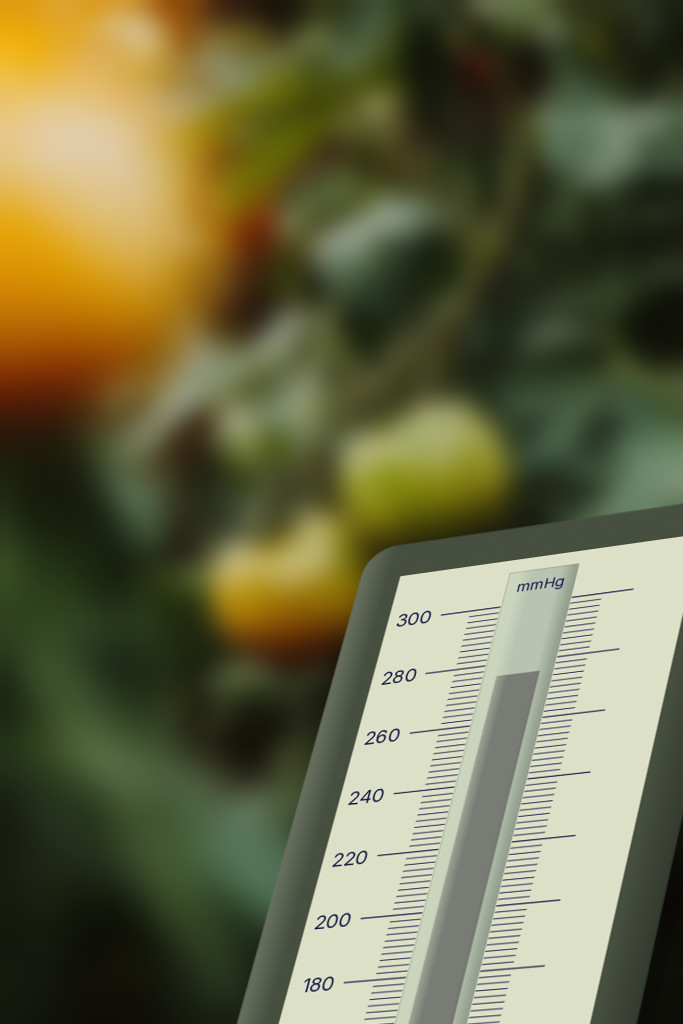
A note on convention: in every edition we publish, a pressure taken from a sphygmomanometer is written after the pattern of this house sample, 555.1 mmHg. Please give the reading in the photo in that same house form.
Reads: 276 mmHg
